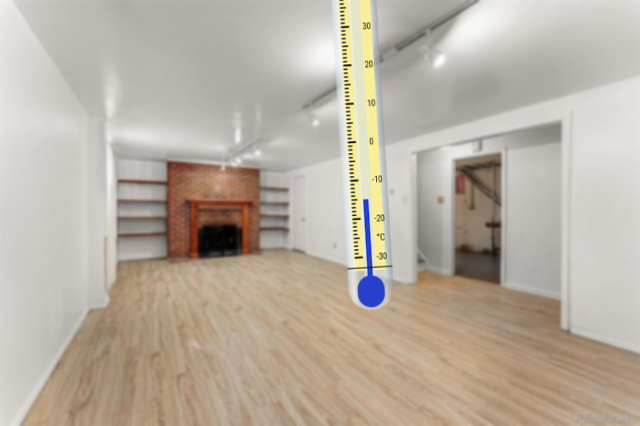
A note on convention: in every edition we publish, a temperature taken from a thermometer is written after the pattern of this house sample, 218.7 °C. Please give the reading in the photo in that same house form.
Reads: -15 °C
